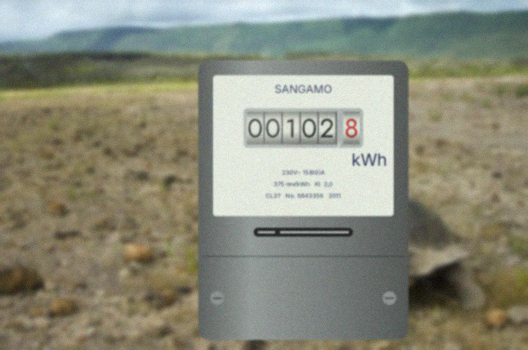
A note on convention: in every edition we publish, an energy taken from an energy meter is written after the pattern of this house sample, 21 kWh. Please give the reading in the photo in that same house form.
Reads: 102.8 kWh
